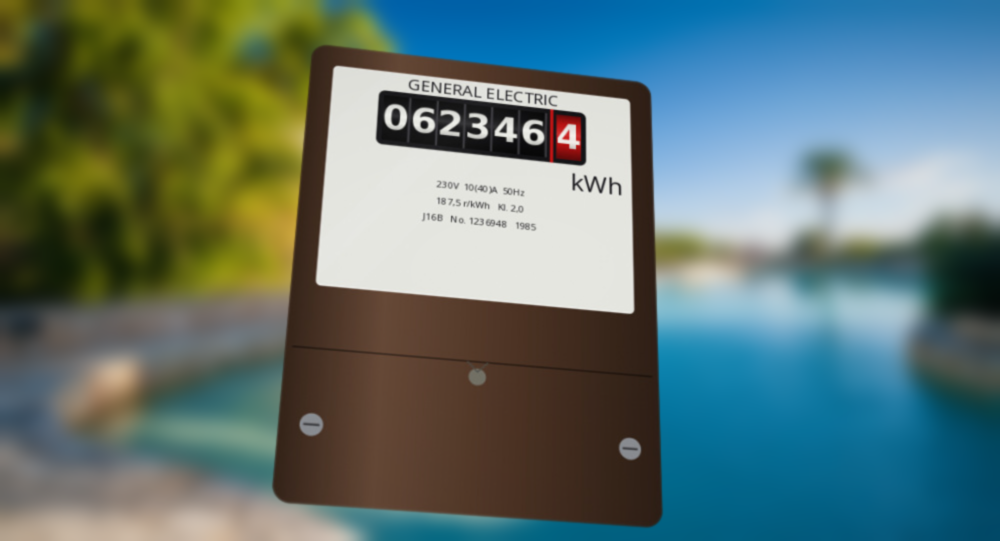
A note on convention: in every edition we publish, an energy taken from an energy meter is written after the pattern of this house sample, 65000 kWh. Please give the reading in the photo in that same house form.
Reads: 62346.4 kWh
